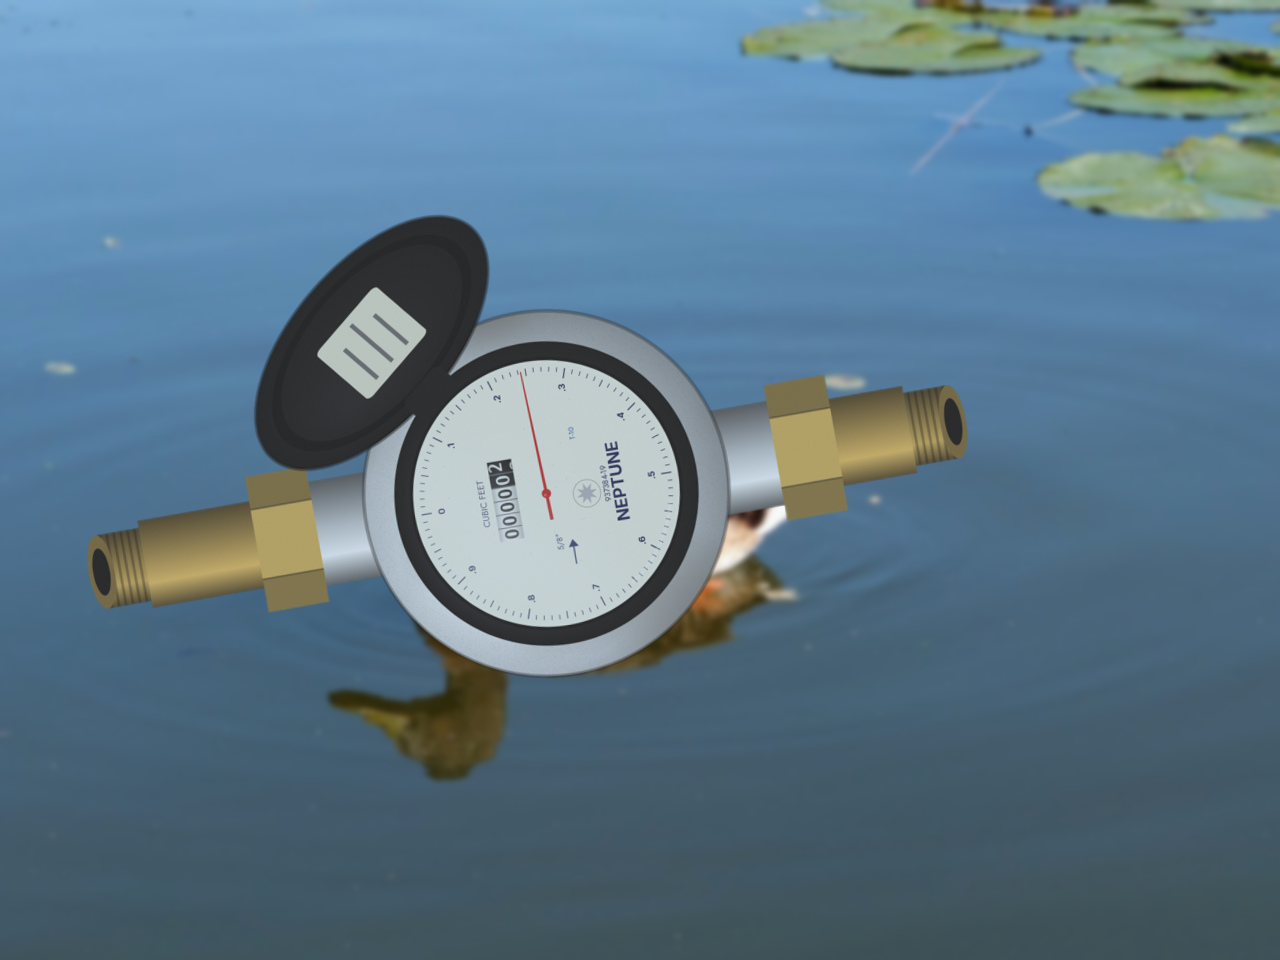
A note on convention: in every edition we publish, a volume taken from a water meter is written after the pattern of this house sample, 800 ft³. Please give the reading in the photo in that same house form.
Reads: 2.24 ft³
